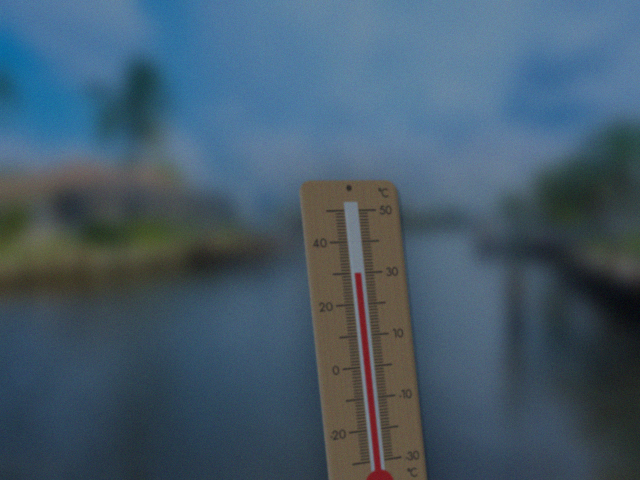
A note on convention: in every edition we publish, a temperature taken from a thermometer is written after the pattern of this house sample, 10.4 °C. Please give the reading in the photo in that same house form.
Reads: 30 °C
